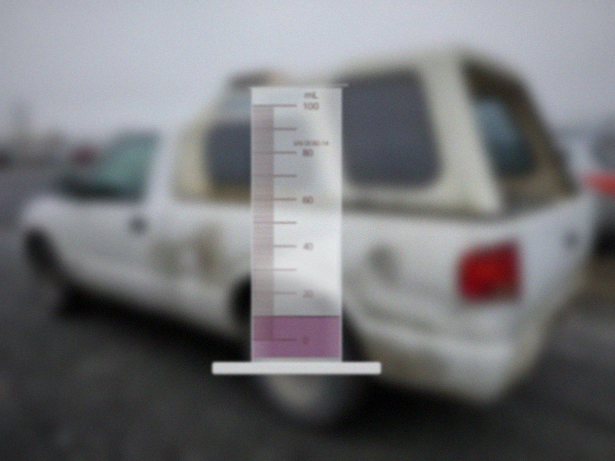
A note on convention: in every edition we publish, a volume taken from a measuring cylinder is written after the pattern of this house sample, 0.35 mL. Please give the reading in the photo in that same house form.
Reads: 10 mL
